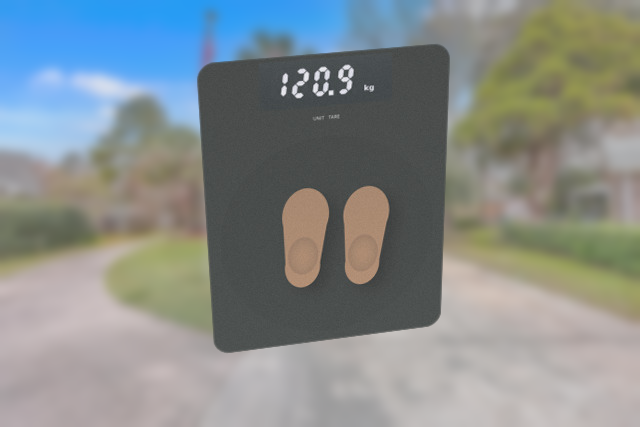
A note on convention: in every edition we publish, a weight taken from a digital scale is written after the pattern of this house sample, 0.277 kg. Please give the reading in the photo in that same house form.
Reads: 120.9 kg
